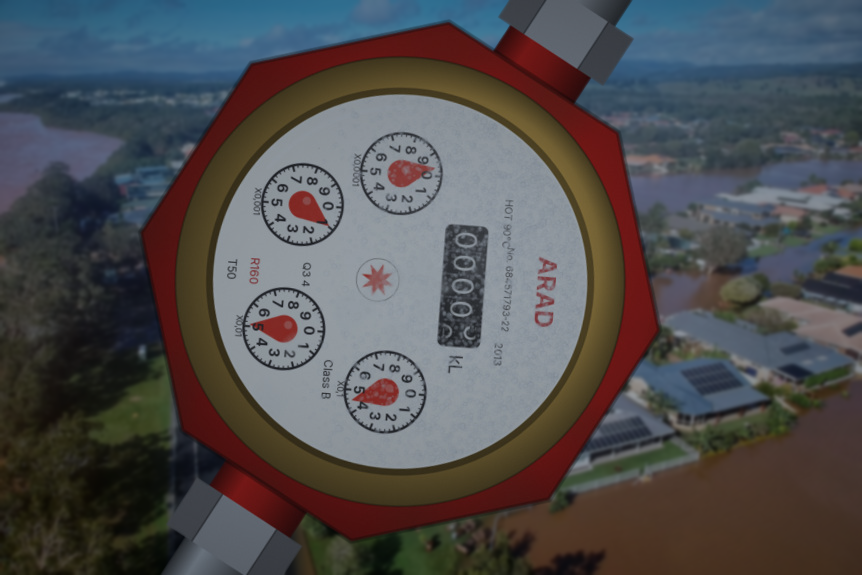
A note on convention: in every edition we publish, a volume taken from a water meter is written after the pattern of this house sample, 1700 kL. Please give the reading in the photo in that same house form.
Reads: 5.4509 kL
